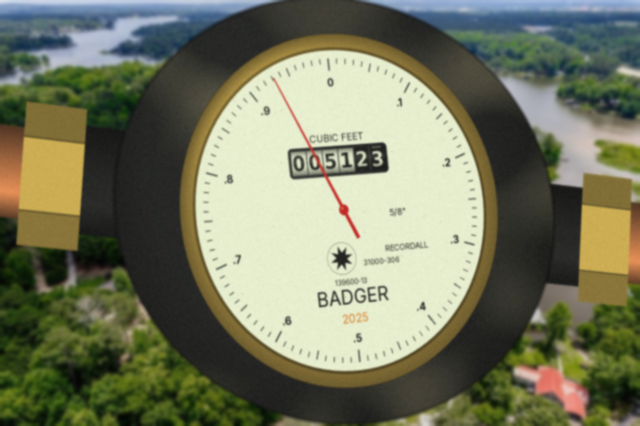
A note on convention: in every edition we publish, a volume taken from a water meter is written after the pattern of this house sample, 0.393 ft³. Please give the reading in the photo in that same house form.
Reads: 5122.93 ft³
